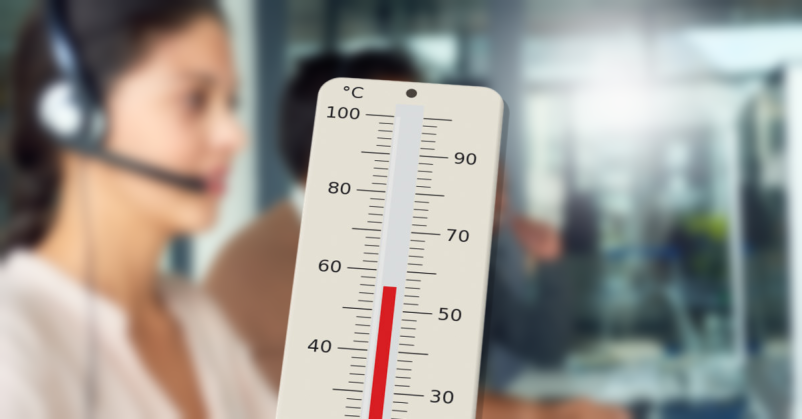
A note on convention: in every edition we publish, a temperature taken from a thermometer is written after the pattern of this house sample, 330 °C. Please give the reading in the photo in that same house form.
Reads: 56 °C
